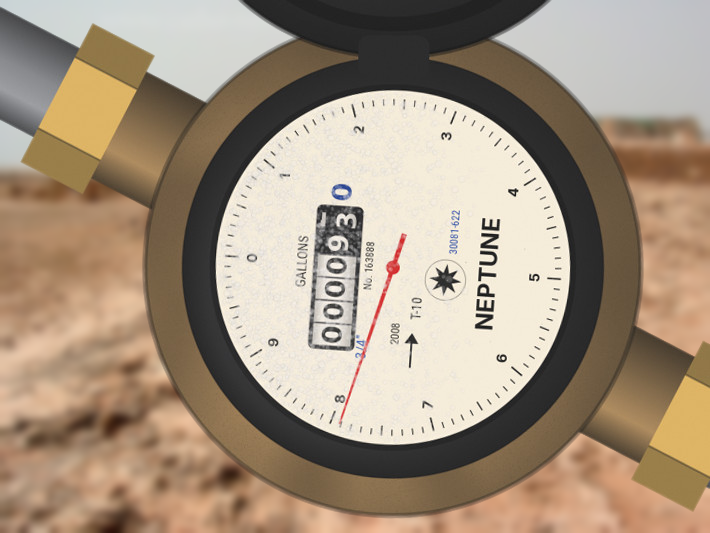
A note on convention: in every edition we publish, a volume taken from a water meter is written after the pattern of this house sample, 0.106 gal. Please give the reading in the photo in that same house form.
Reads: 927.9 gal
